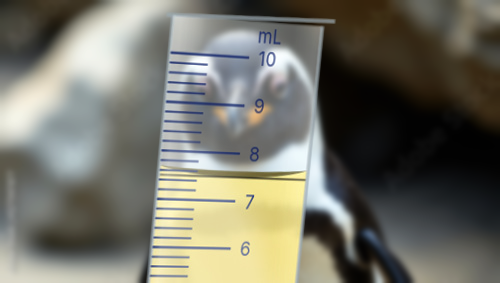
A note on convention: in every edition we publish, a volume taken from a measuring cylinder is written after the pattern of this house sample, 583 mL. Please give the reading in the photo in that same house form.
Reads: 7.5 mL
